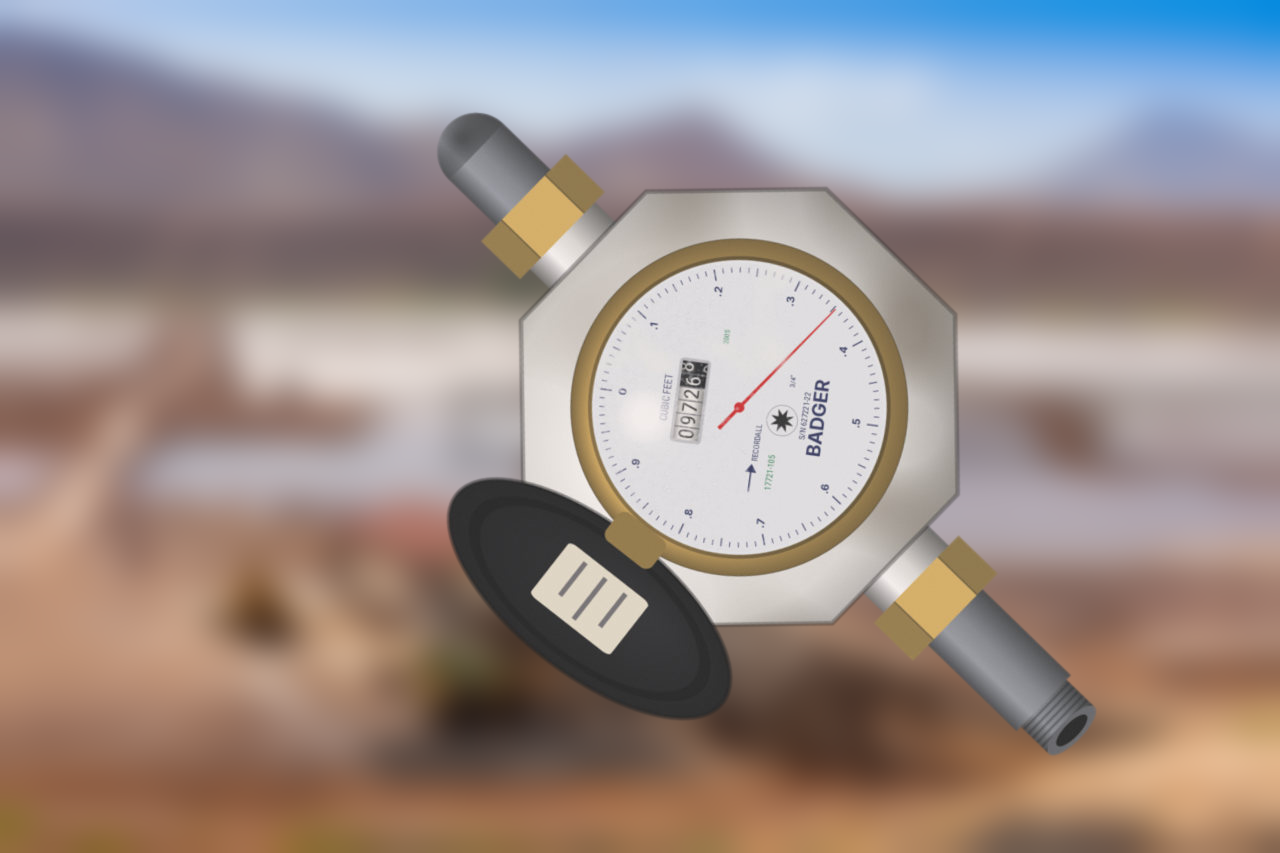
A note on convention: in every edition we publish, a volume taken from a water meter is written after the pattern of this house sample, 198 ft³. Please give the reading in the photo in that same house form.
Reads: 97268.35 ft³
